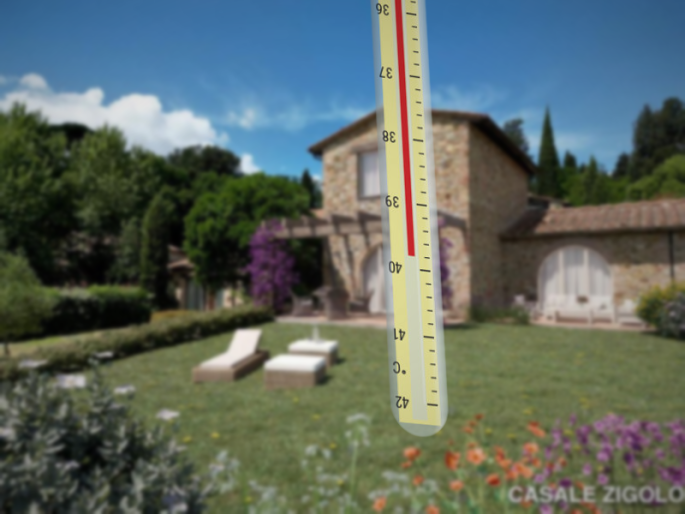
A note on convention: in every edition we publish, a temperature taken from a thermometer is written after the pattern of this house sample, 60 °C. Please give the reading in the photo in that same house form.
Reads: 39.8 °C
